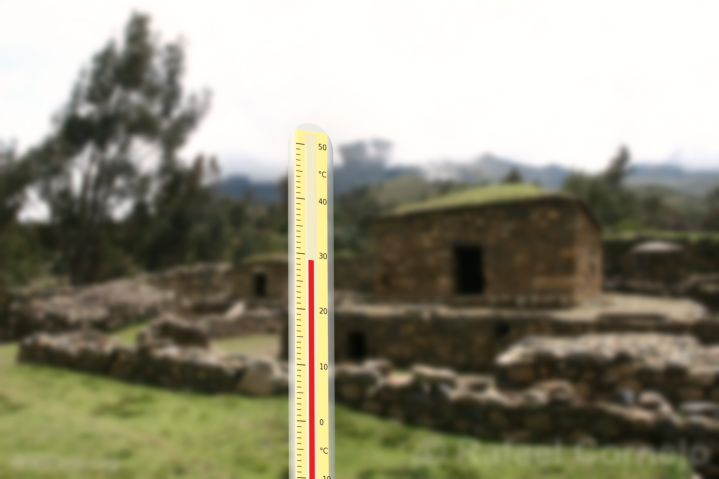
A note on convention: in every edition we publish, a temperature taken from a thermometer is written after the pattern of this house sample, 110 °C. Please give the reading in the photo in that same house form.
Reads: 29 °C
